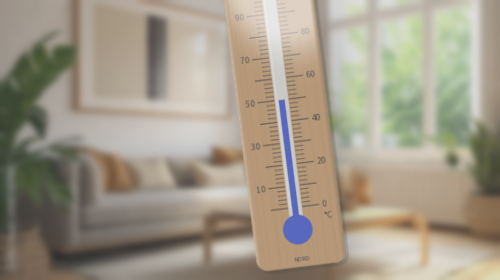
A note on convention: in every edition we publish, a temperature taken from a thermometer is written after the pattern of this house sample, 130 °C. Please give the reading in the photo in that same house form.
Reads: 50 °C
